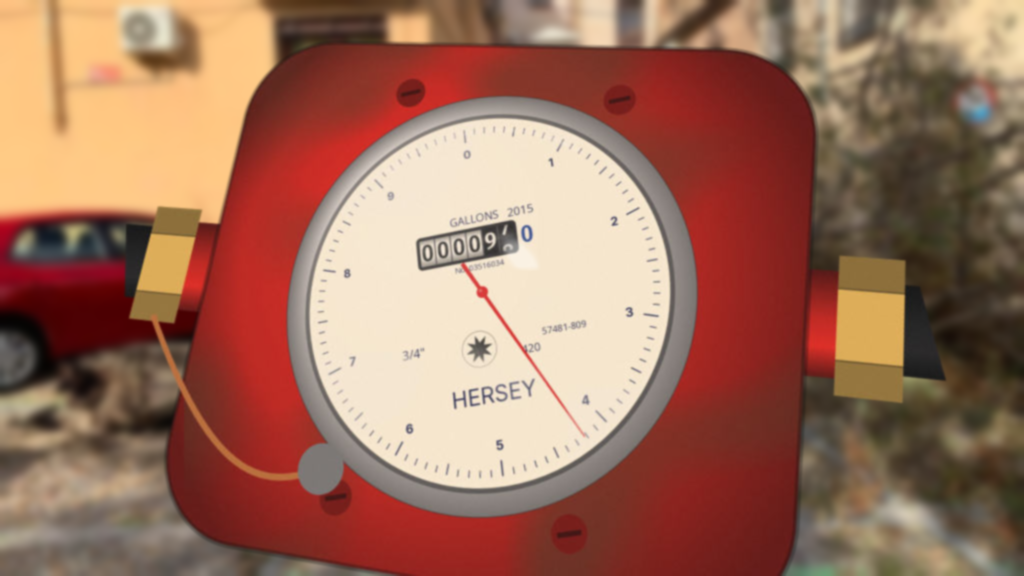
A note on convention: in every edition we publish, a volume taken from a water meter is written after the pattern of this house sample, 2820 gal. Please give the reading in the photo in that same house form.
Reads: 974.2 gal
